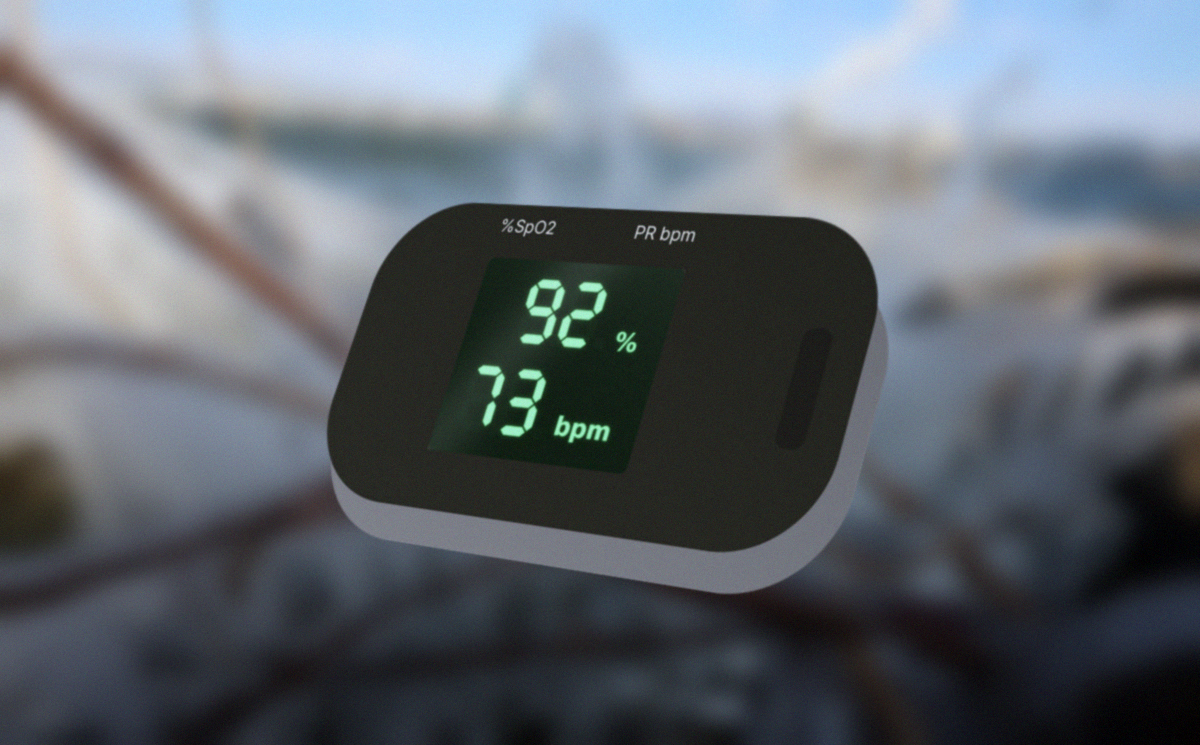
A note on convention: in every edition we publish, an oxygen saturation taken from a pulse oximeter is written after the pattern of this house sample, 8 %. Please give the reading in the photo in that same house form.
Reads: 92 %
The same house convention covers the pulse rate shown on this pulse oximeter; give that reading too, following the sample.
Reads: 73 bpm
